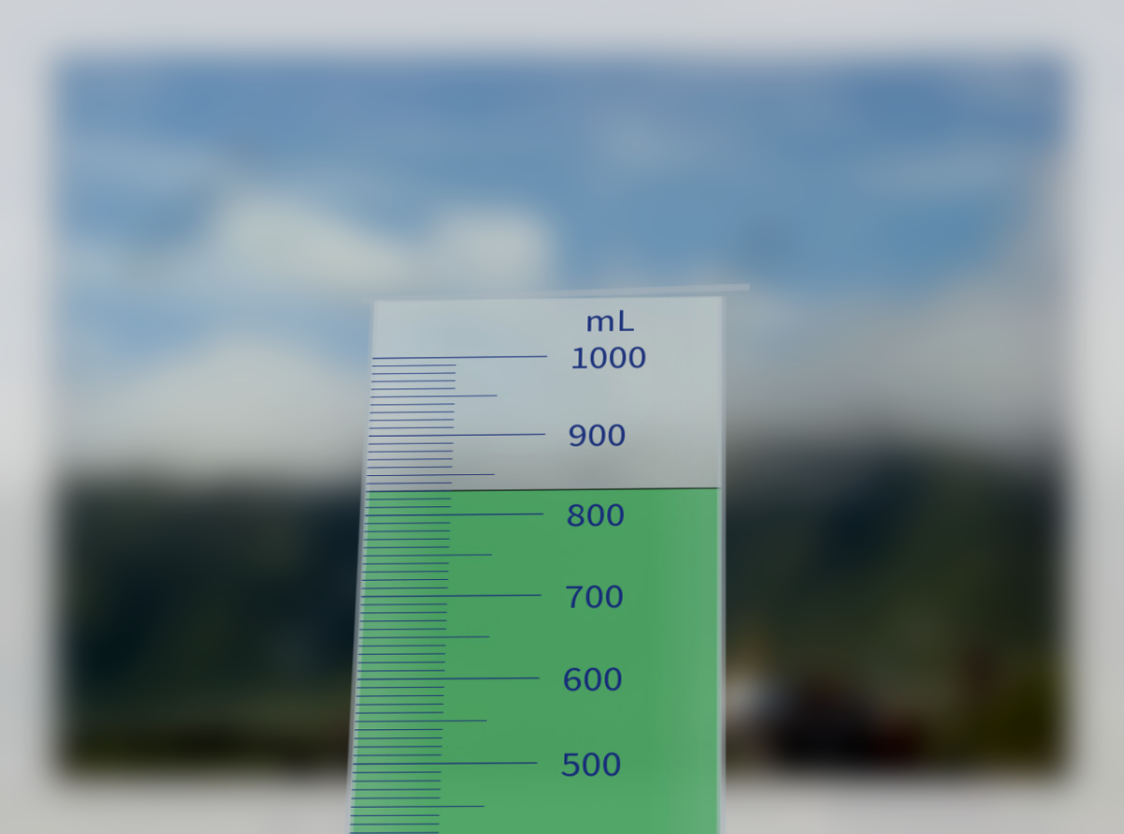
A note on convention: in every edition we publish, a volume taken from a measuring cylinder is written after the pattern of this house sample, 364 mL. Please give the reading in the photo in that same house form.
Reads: 830 mL
